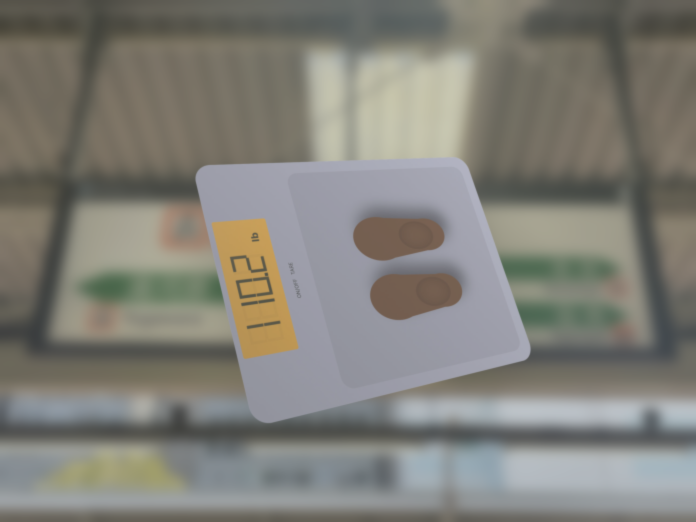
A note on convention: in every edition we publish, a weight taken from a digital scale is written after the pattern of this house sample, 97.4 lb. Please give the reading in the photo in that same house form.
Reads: 110.2 lb
